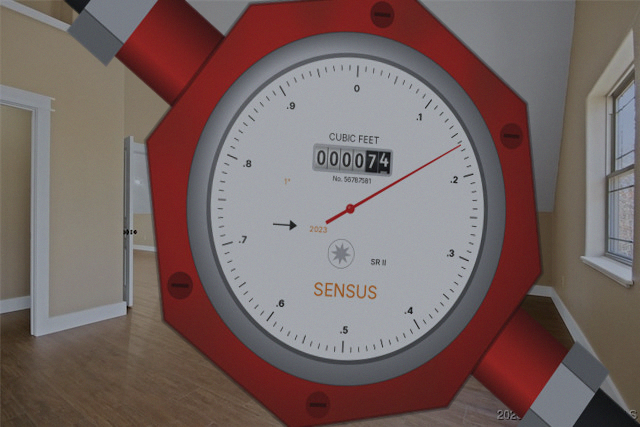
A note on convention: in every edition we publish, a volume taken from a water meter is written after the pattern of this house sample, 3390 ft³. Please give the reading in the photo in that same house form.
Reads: 74.16 ft³
